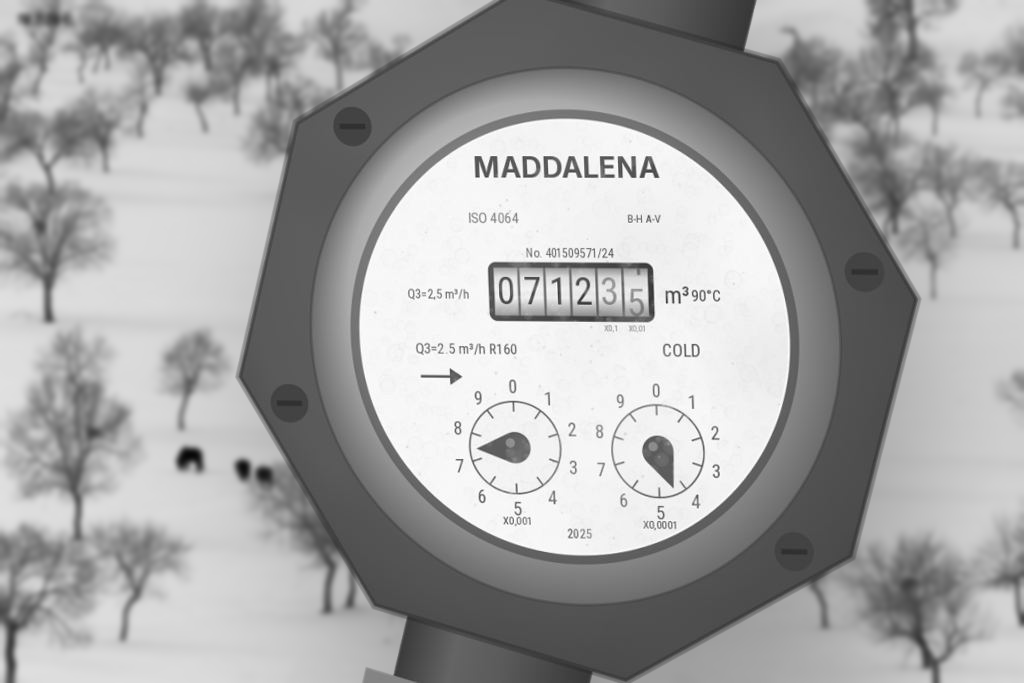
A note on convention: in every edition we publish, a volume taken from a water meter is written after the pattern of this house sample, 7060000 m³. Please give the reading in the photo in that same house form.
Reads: 712.3474 m³
